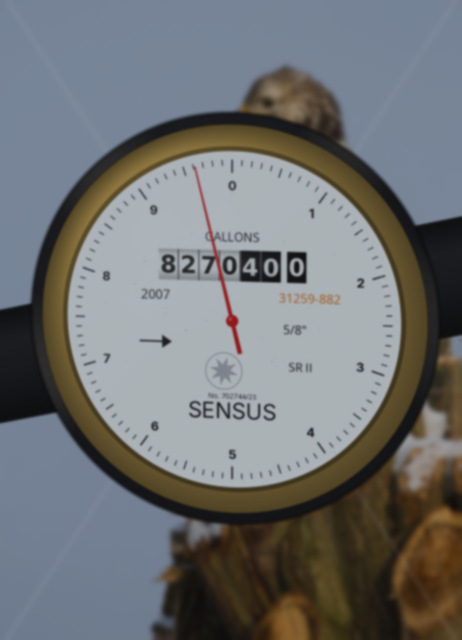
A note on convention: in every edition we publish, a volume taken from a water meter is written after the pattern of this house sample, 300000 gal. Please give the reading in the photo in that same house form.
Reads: 8270399.6 gal
